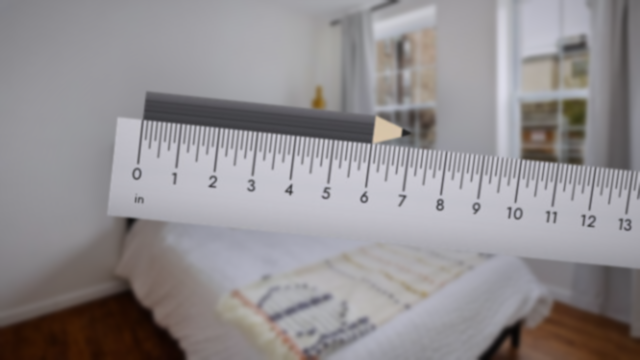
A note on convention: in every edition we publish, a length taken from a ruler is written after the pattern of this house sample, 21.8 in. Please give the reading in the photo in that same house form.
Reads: 7 in
